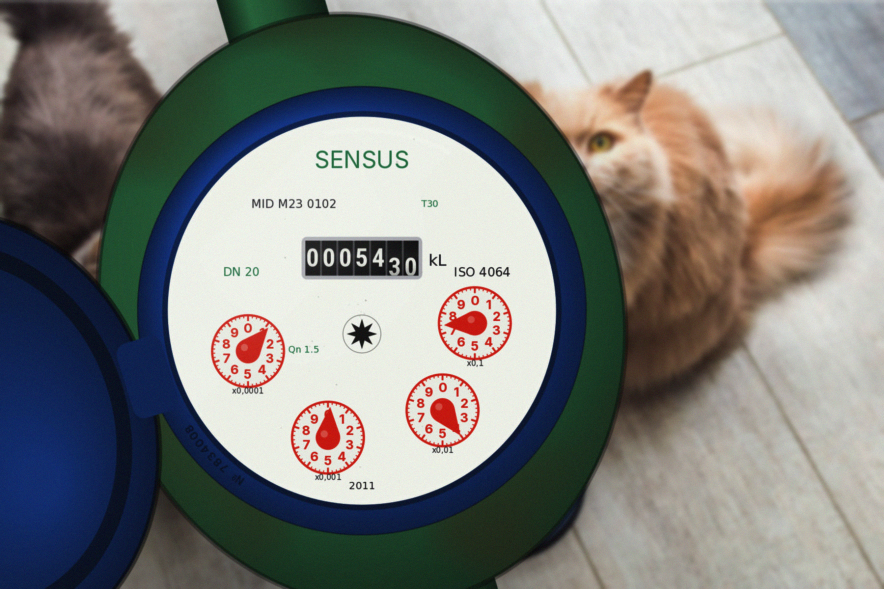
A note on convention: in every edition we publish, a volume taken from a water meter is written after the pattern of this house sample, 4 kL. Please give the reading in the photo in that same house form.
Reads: 5429.7401 kL
